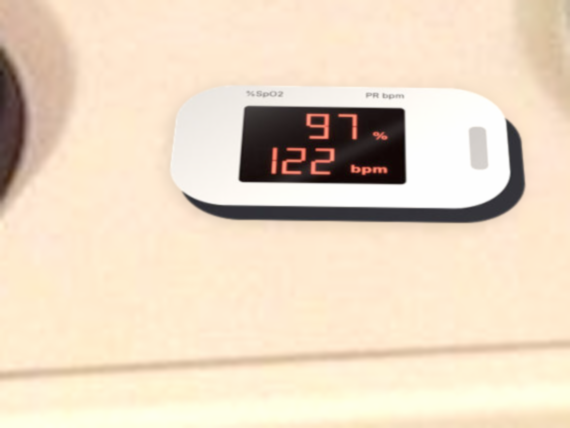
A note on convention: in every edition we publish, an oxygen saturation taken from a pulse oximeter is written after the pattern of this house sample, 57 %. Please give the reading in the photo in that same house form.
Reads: 97 %
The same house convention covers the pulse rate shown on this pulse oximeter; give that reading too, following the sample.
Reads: 122 bpm
